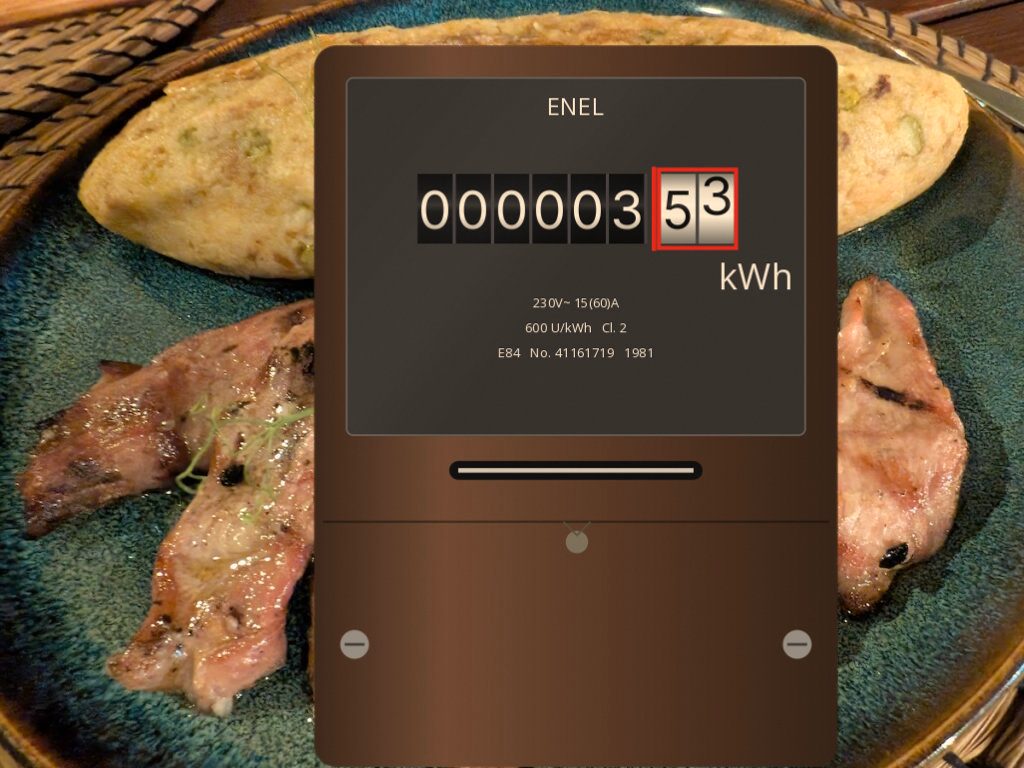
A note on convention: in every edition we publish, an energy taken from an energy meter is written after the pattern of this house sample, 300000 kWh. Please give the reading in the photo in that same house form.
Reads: 3.53 kWh
